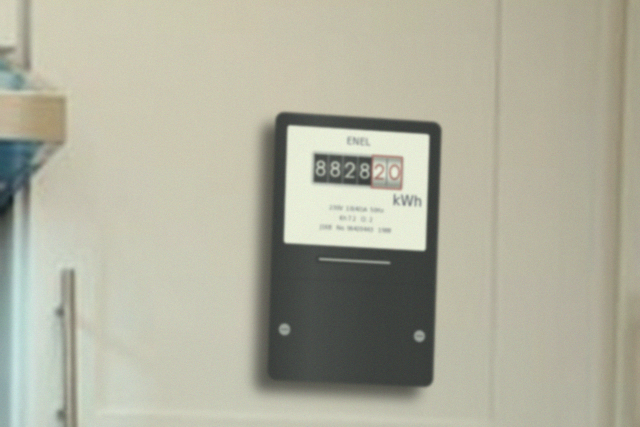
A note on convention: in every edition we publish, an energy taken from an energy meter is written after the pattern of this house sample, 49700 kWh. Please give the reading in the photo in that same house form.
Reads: 8828.20 kWh
